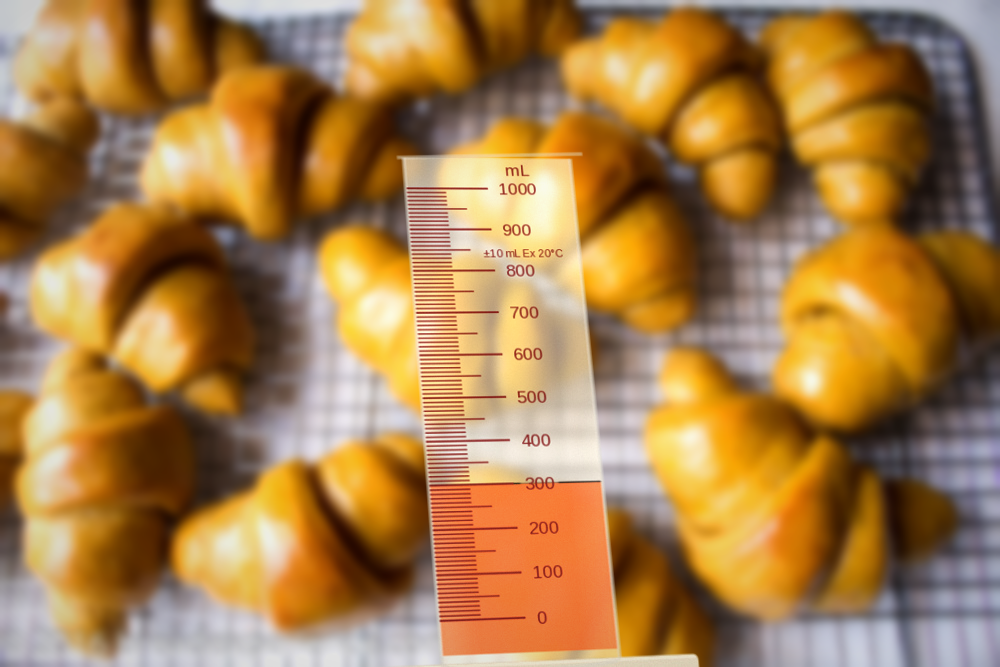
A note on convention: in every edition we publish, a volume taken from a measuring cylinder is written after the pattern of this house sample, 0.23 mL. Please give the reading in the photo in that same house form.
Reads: 300 mL
